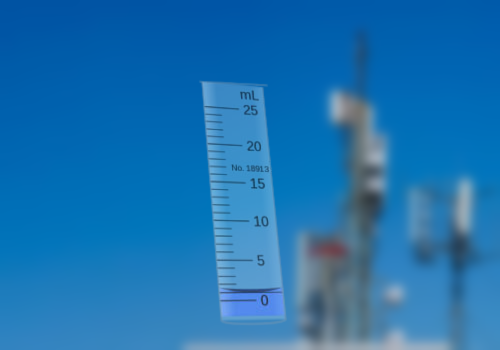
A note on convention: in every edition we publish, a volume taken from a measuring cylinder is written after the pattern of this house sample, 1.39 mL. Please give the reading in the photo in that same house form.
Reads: 1 mL
